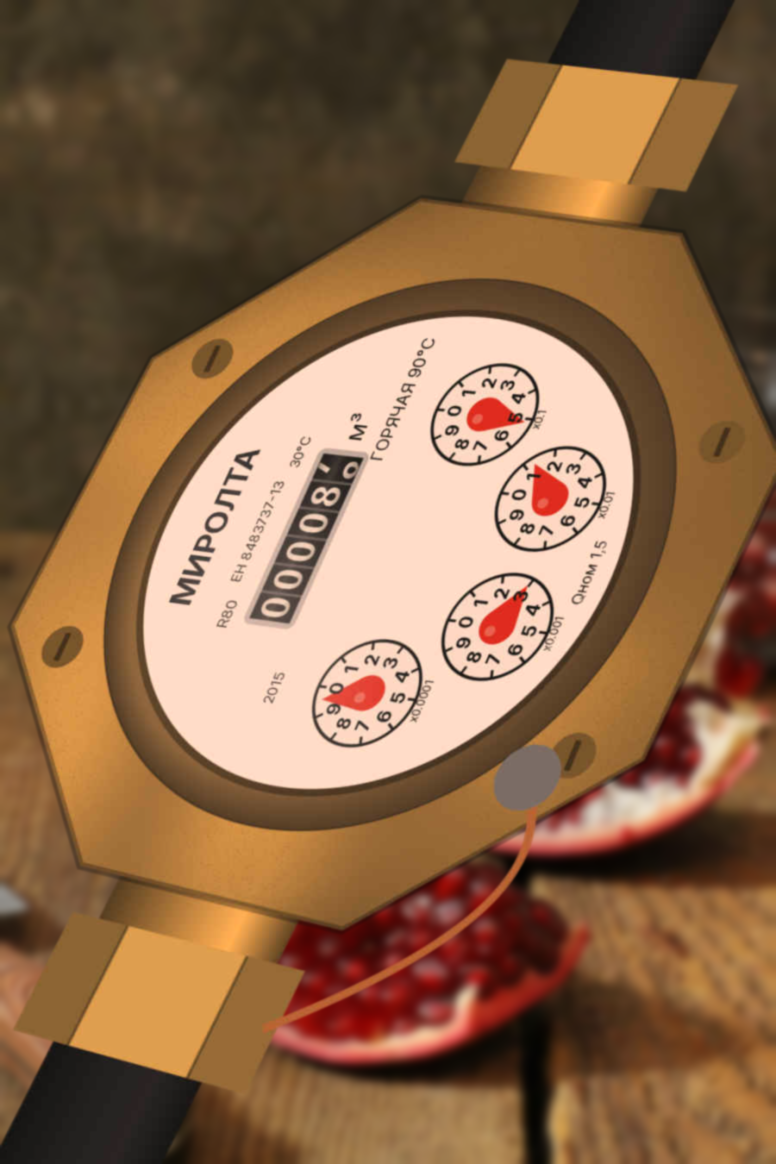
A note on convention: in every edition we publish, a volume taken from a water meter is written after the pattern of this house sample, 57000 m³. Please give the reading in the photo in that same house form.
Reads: 87.5129 m³
